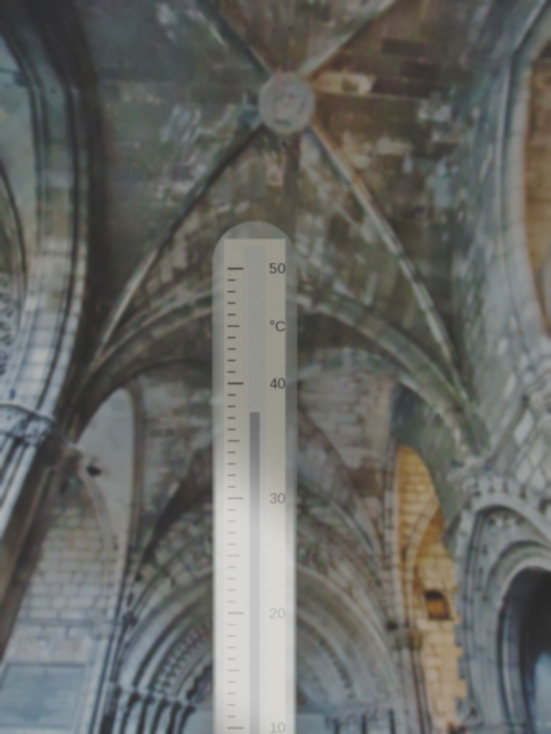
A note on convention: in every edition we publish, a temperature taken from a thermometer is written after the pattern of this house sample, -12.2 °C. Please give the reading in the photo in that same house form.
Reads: 37.5 °C
